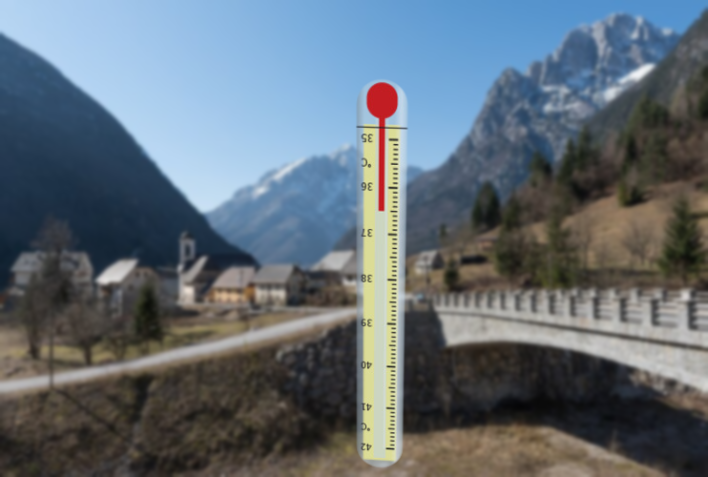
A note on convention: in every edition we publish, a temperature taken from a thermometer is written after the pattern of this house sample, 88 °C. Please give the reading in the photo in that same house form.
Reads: 36.5 °C
